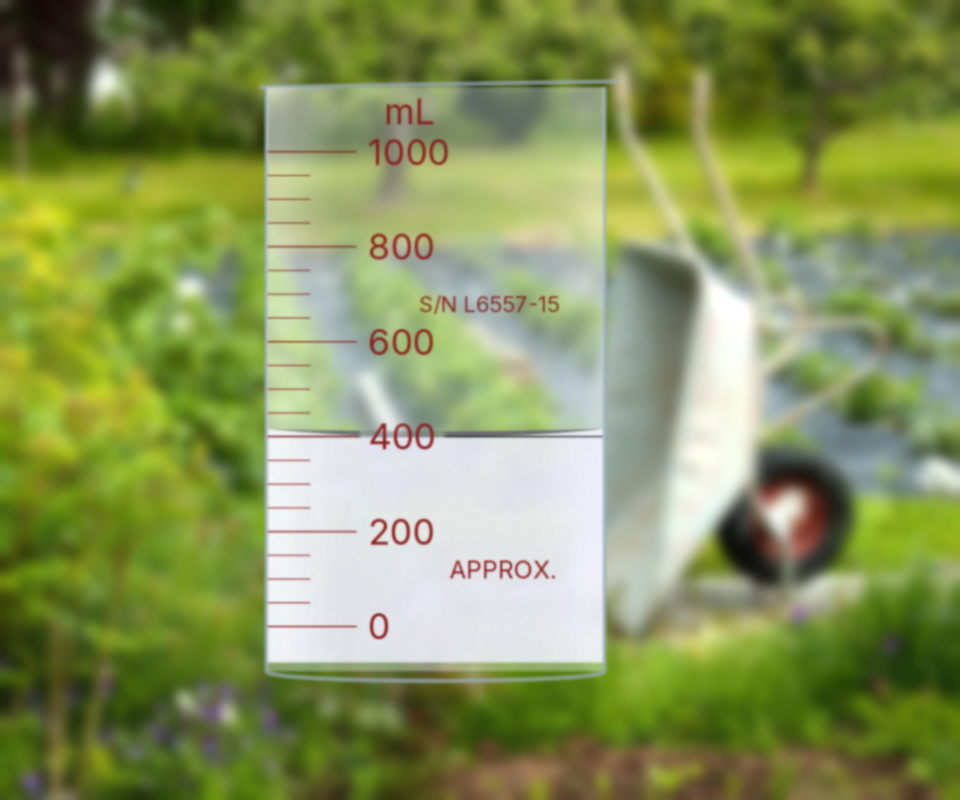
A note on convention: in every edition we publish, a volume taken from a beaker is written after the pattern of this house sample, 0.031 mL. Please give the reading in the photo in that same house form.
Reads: 400 mL
